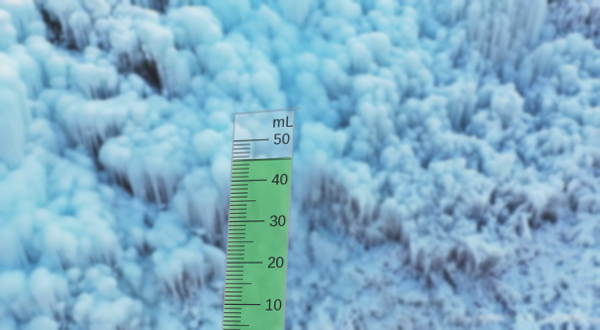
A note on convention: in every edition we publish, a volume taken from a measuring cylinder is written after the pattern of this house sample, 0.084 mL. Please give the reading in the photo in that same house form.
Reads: 45 mL
